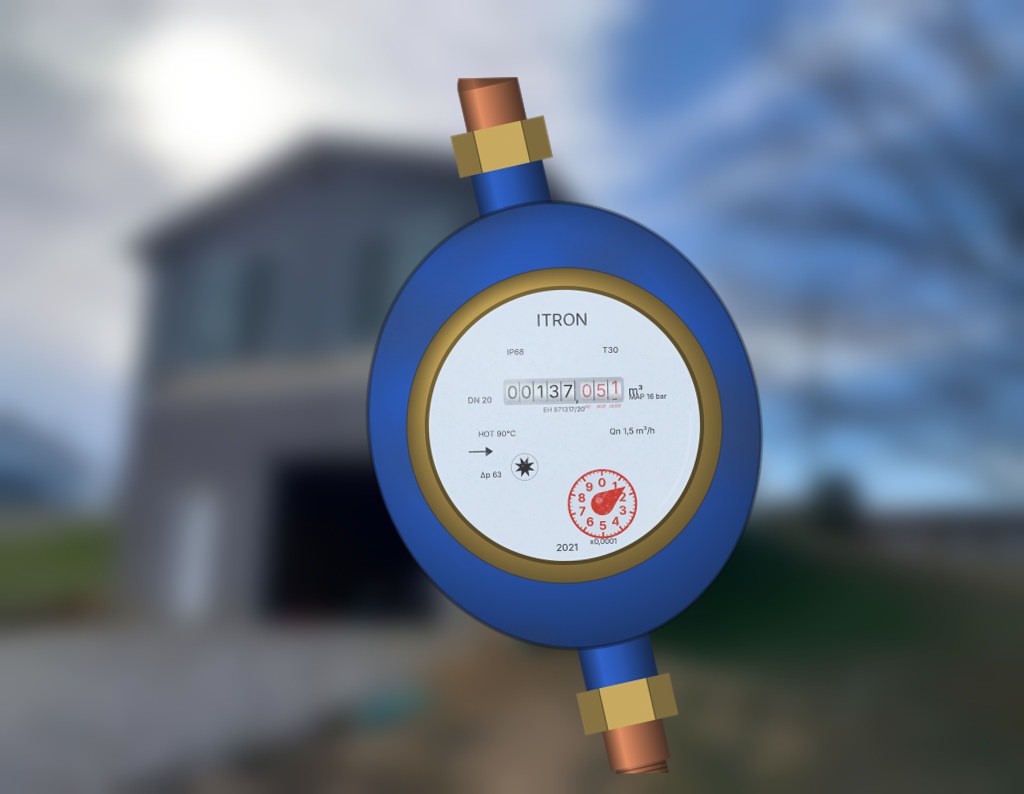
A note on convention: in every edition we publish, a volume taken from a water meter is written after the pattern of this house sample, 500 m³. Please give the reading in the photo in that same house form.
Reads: 137.0511 m³
